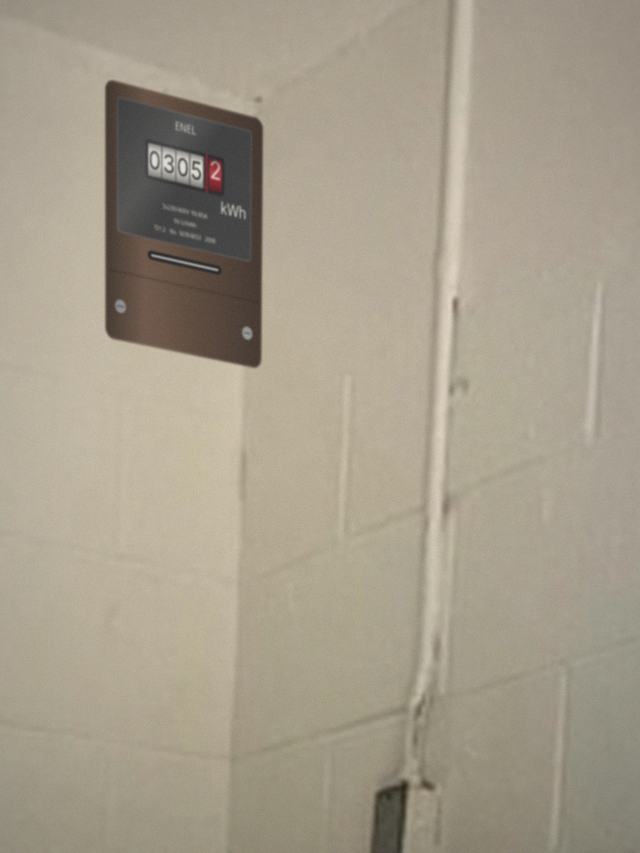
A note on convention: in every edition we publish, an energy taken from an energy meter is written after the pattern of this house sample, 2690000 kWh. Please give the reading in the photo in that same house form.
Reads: 305.2 kWh
